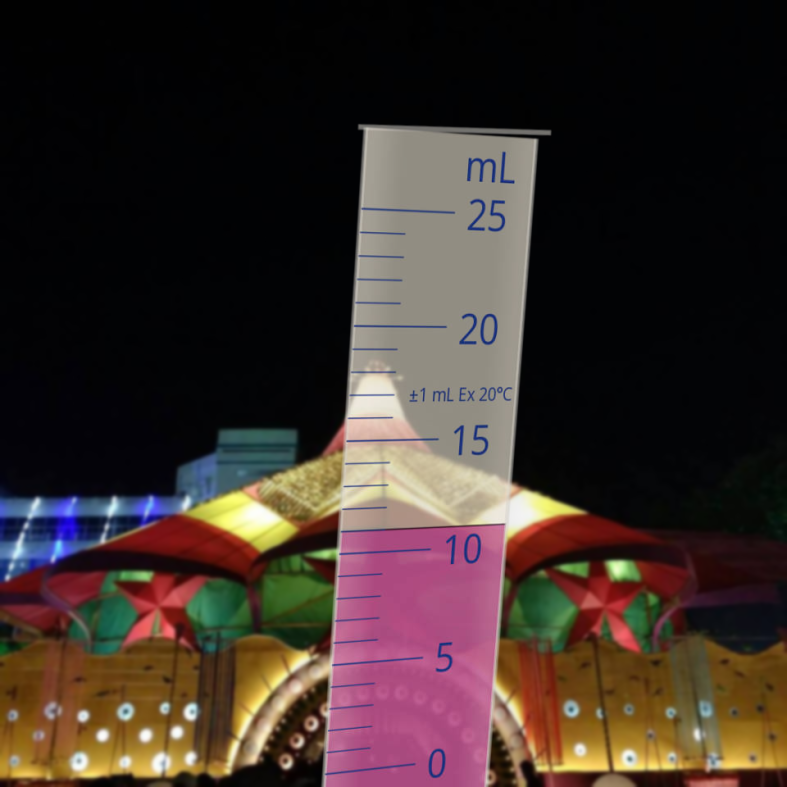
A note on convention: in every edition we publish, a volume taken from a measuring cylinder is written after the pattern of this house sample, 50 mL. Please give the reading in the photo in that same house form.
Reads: 11 mL
